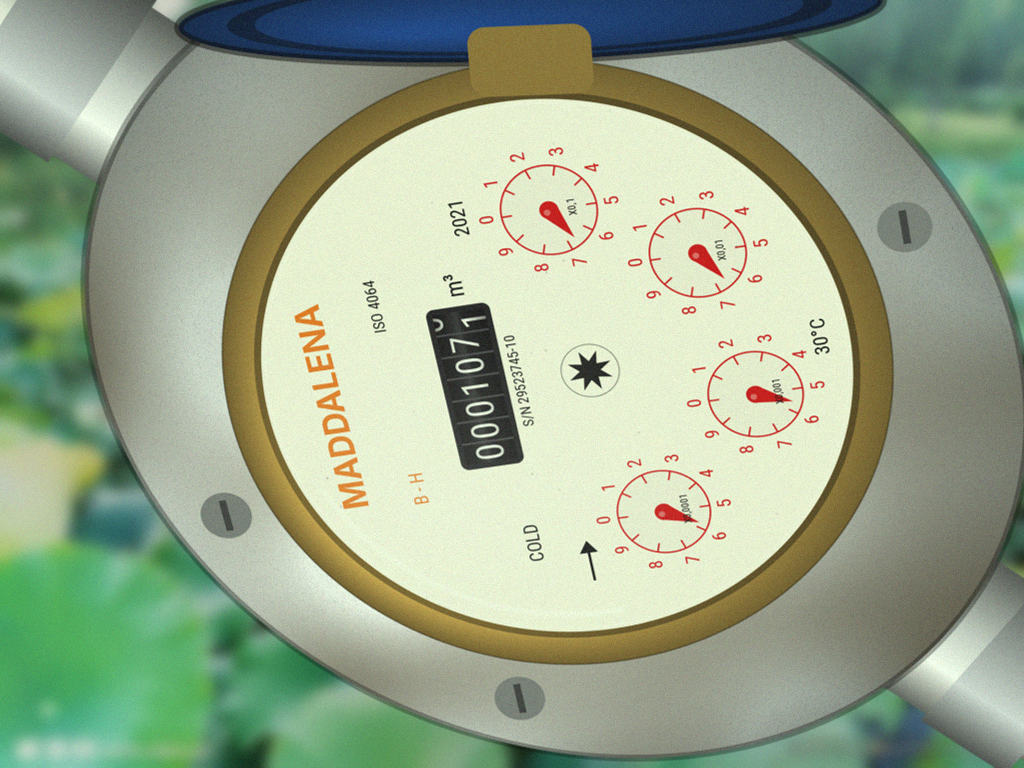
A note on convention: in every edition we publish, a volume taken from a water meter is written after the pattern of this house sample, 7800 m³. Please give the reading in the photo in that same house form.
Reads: 1070.6655 m³
